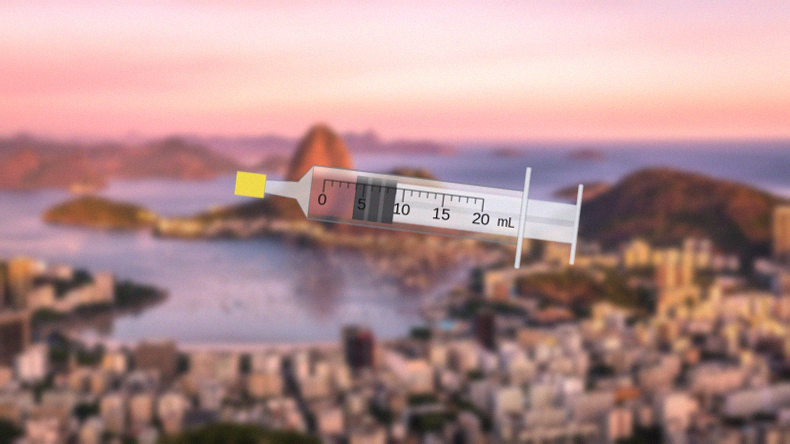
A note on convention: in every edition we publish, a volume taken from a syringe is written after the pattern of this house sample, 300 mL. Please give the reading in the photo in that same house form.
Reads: 4 mL
